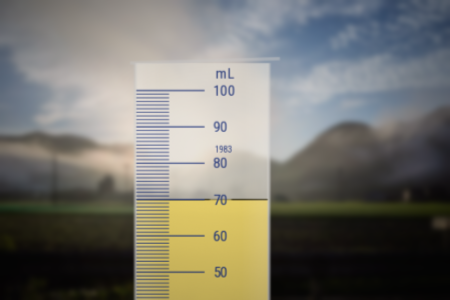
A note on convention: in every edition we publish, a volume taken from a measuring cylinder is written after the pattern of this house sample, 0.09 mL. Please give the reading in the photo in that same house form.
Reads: 70 mL
